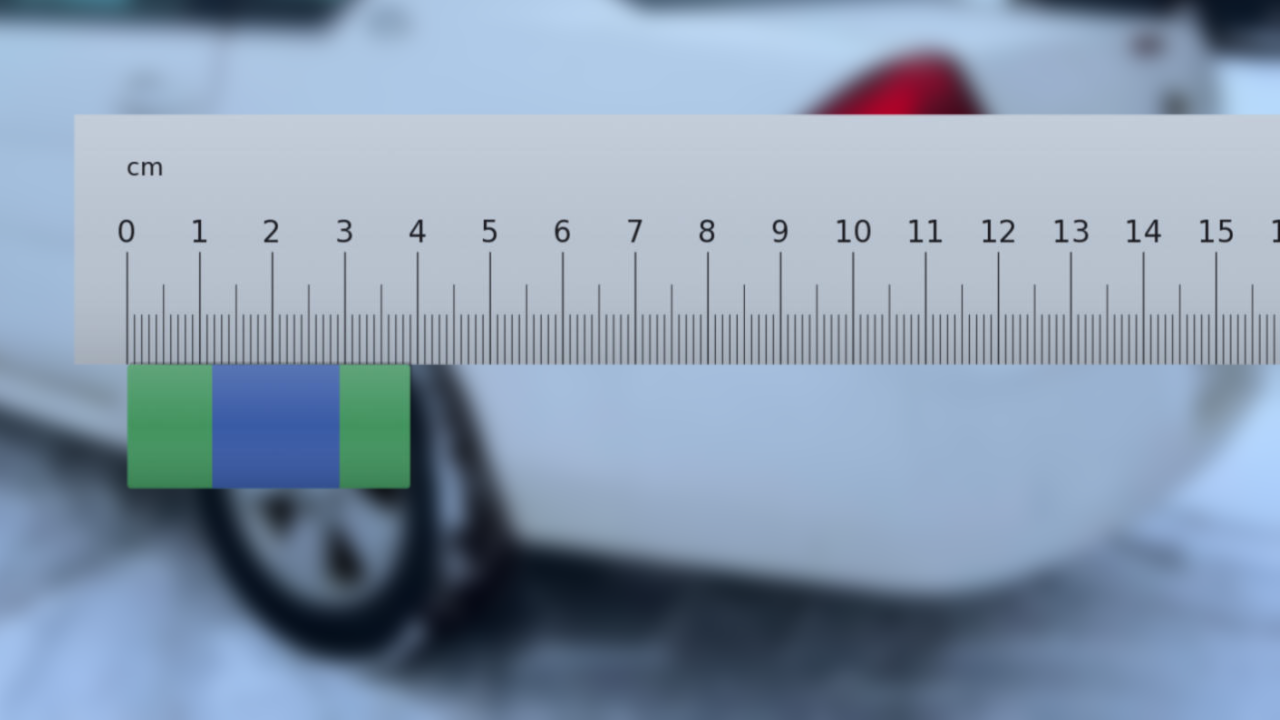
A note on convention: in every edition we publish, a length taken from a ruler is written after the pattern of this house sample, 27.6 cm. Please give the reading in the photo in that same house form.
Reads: 3.9 cm
